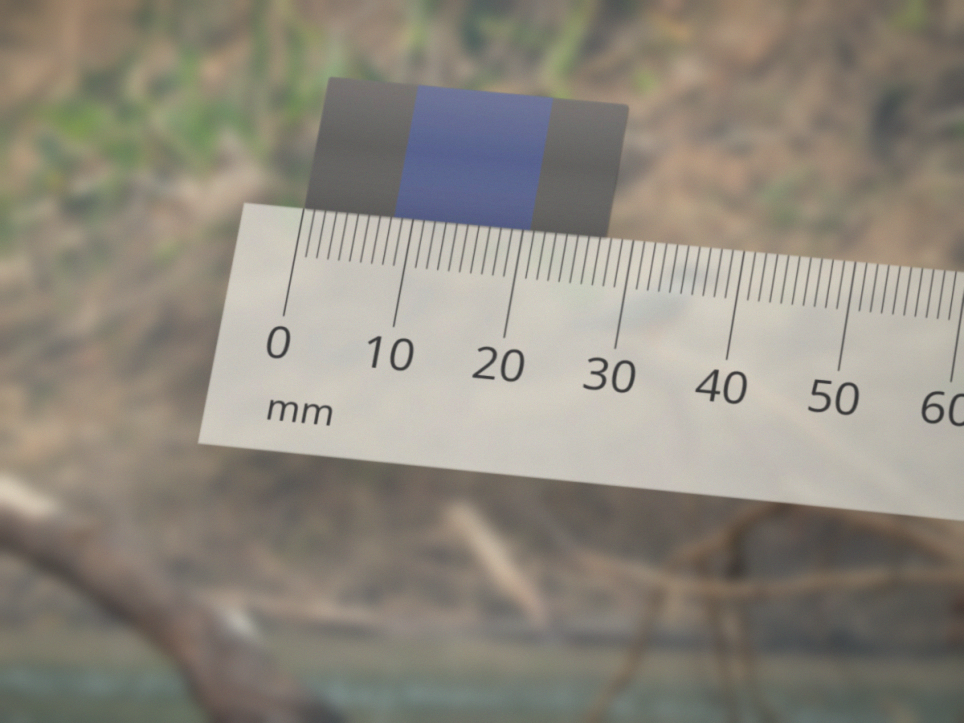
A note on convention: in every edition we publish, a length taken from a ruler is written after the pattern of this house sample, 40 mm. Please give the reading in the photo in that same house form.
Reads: 27.5 mm
